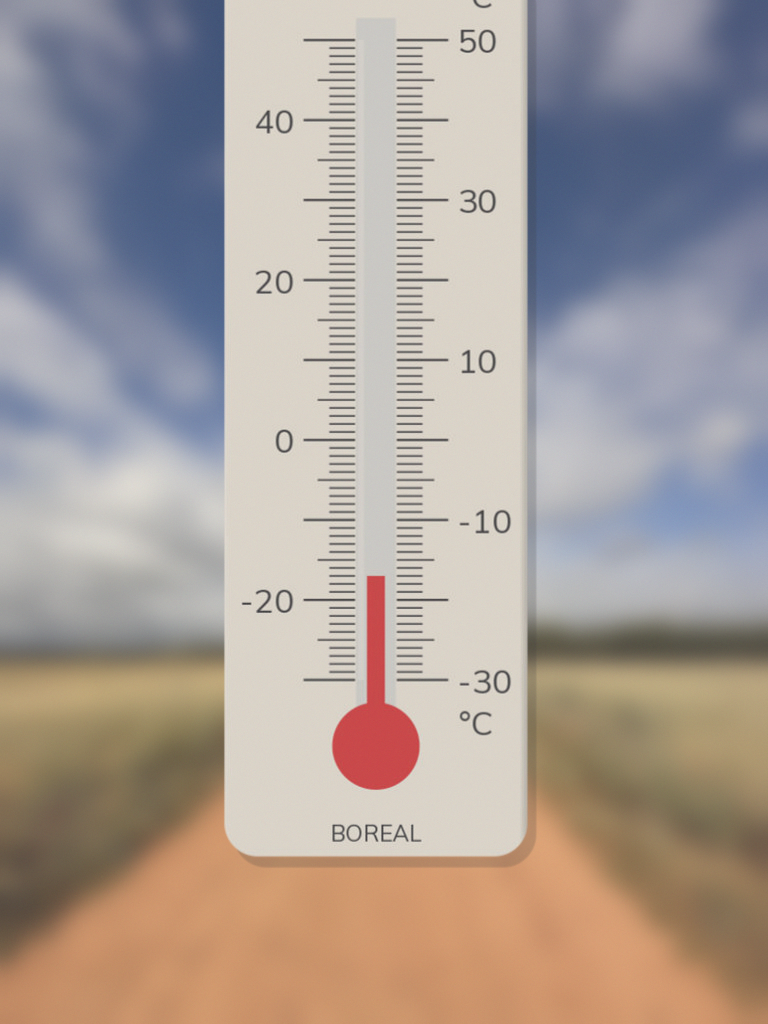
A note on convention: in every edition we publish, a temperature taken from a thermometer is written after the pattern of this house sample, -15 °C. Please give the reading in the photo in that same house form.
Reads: -17 °C
